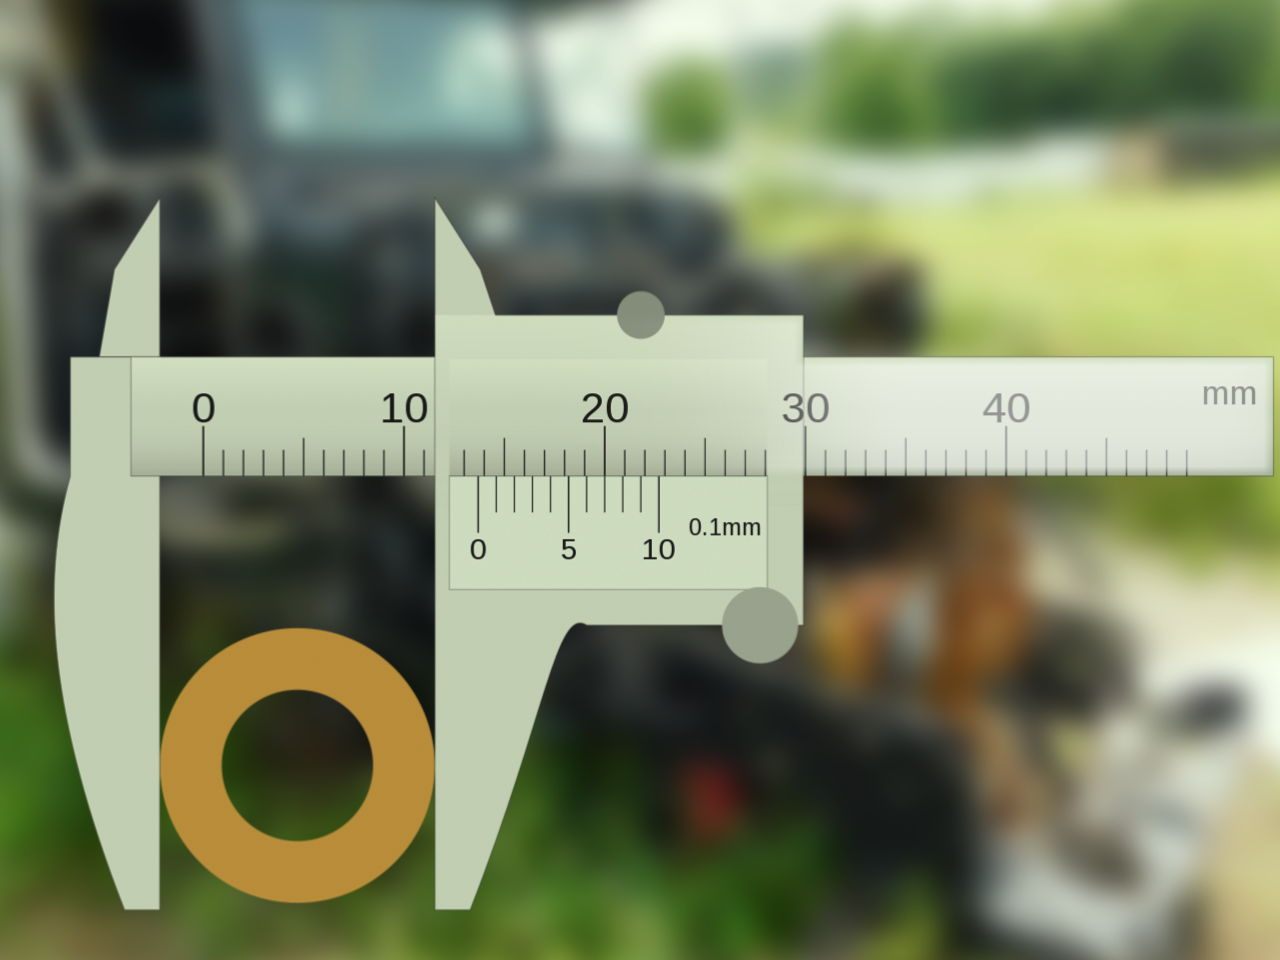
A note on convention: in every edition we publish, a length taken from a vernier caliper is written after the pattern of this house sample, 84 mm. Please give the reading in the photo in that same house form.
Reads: 13.7 mm
